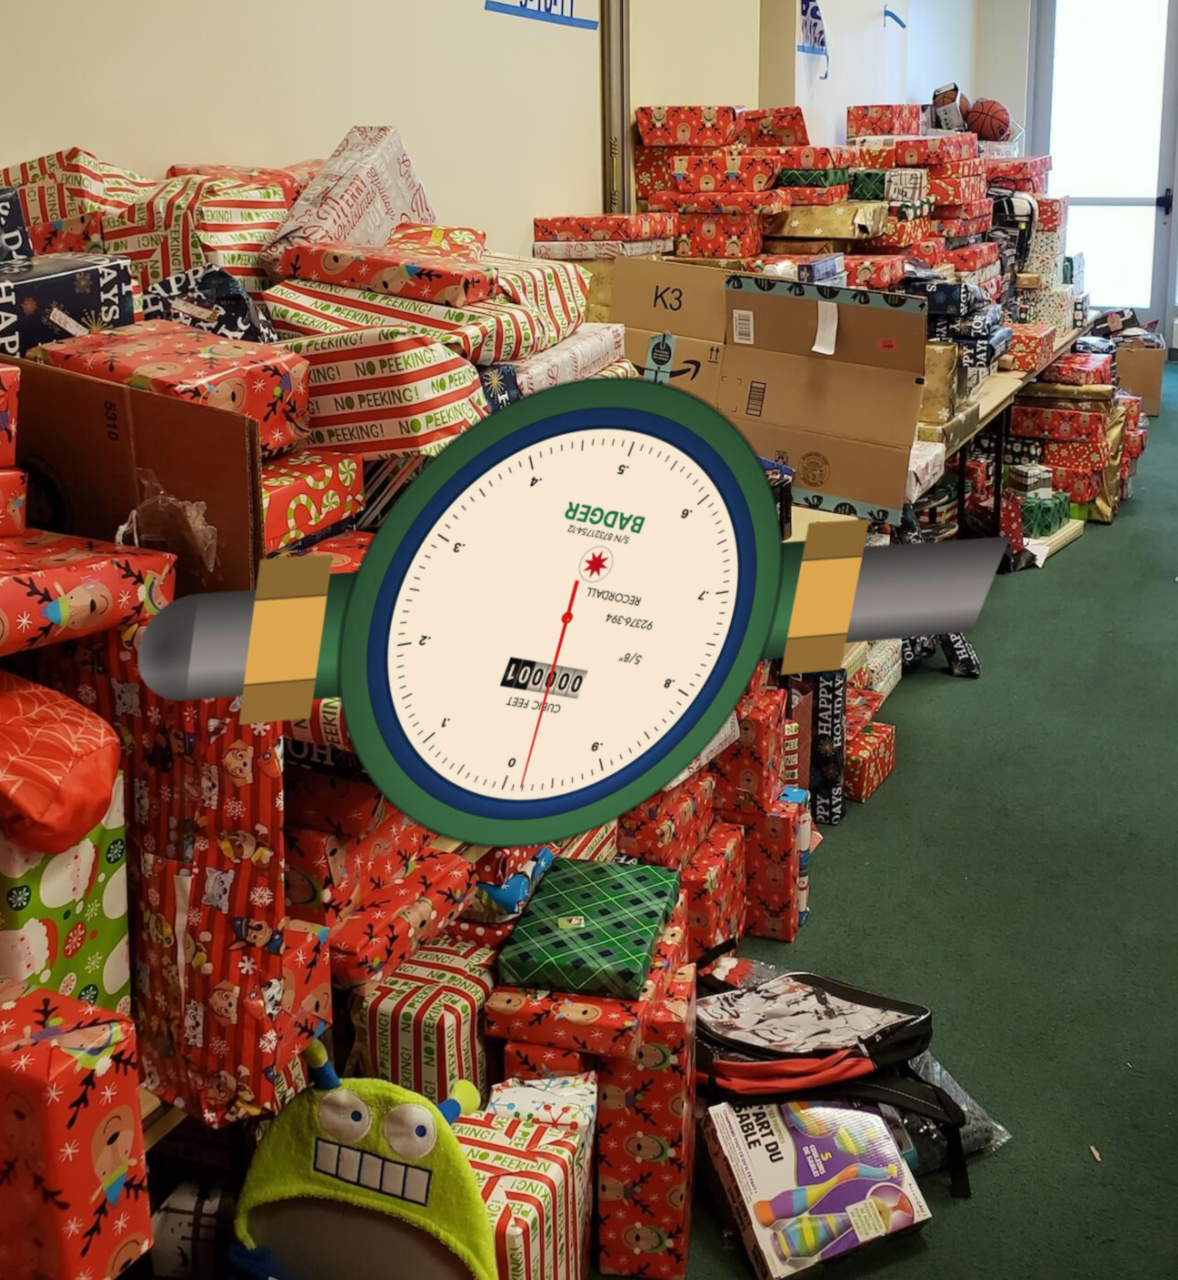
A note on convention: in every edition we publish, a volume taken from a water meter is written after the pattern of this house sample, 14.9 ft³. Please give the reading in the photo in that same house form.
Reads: 0.98 ft³
